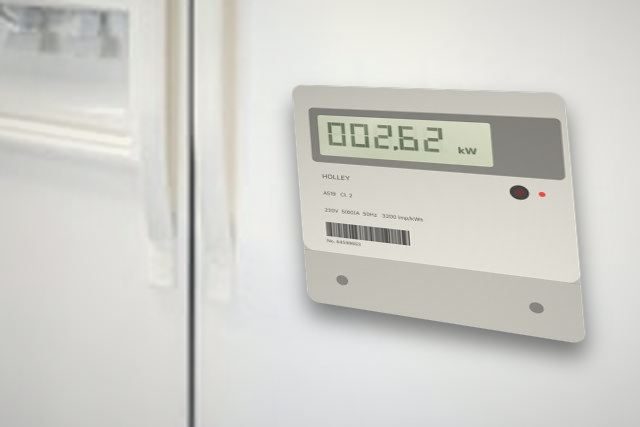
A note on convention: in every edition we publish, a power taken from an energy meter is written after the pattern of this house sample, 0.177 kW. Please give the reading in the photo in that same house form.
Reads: 2.62 kW
